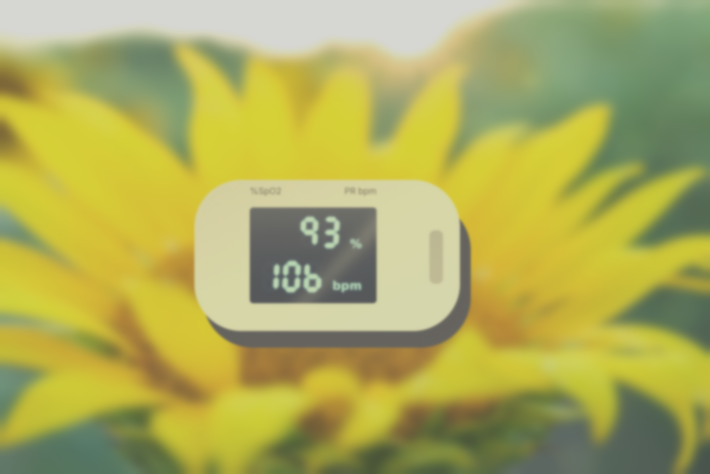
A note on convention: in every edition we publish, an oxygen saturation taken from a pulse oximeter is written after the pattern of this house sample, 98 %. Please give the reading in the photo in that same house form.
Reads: 93 %
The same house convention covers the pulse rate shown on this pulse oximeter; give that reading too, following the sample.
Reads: 106 bpm
